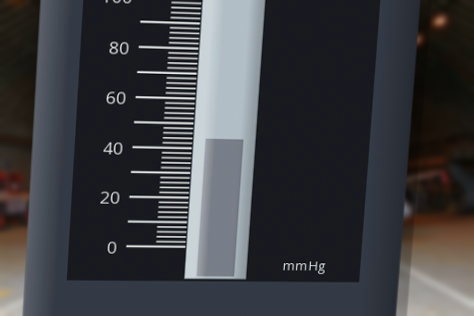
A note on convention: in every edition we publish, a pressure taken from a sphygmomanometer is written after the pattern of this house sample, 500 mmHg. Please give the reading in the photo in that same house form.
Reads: 44 mmHg
